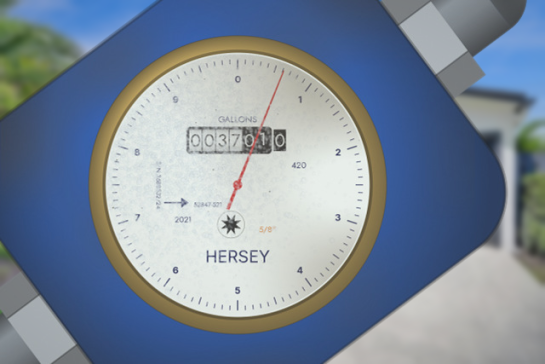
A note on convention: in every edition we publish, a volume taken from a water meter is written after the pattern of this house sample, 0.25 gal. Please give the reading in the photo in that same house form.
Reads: 37010.6 gal
